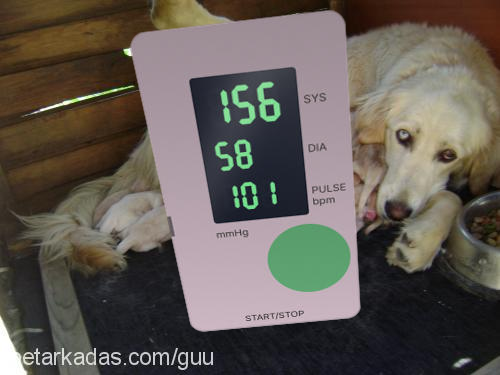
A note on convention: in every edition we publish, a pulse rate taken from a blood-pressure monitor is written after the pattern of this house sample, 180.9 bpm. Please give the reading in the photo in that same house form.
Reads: 101 bpm
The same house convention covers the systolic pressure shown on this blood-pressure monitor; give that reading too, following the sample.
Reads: 156 mmHg
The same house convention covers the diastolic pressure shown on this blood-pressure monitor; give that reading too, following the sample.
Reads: 58 mmHg
